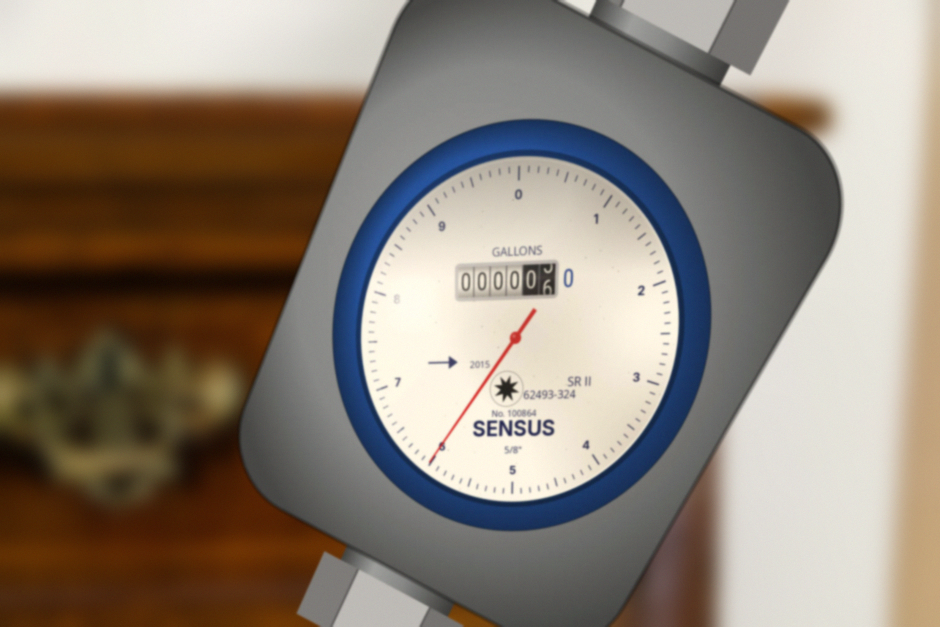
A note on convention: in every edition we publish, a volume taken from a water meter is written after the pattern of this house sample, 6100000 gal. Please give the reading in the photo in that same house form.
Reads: 56.0 gal
